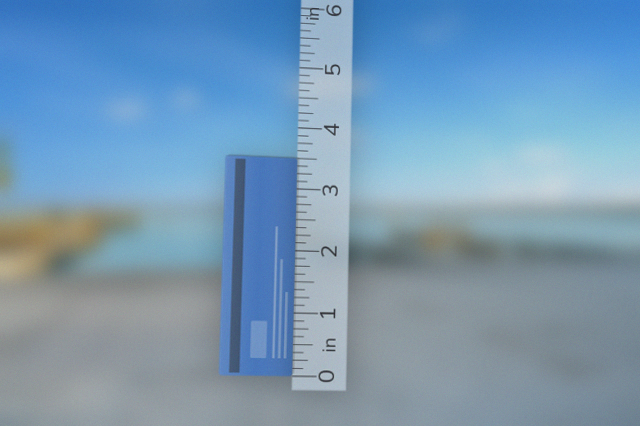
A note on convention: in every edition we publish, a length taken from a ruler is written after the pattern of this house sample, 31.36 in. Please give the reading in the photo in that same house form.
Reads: 3.5 in
